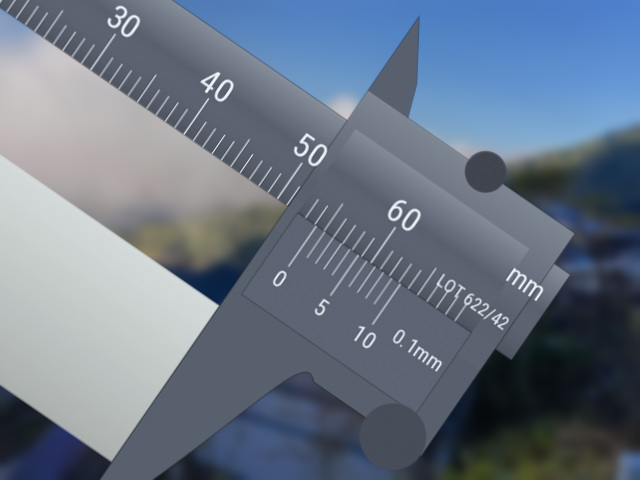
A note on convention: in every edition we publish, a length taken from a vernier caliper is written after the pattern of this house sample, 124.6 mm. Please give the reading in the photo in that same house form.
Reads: 54.2 mm
